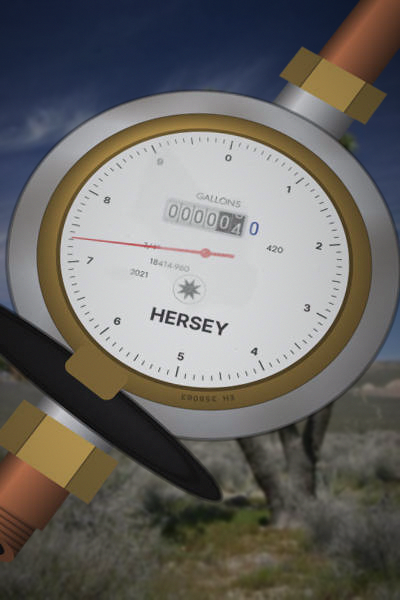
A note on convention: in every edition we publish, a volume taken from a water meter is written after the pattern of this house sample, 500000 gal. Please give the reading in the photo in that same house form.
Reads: 37.3 gal
